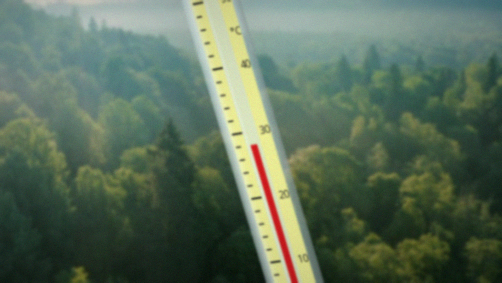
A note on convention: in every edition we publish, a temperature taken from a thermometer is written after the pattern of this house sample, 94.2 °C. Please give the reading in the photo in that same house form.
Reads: 28 °C
